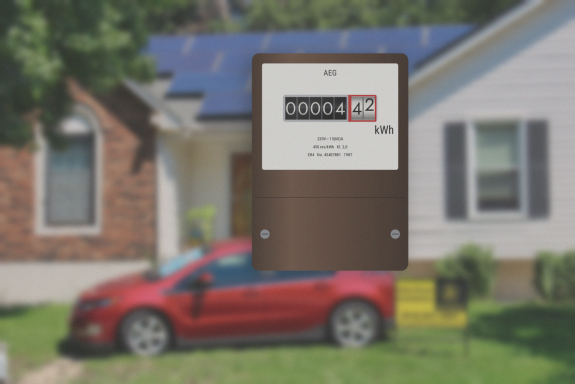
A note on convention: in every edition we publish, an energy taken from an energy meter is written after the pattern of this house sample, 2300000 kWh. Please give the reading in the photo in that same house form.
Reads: 4.42 kWh
